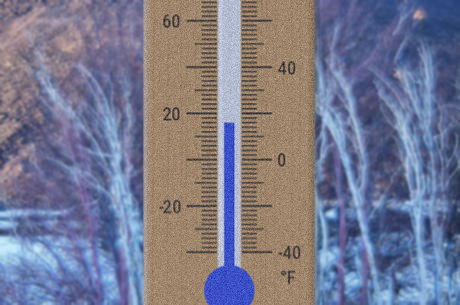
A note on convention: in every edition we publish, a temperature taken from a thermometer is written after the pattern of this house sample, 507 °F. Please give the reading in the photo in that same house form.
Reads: 16 °F
